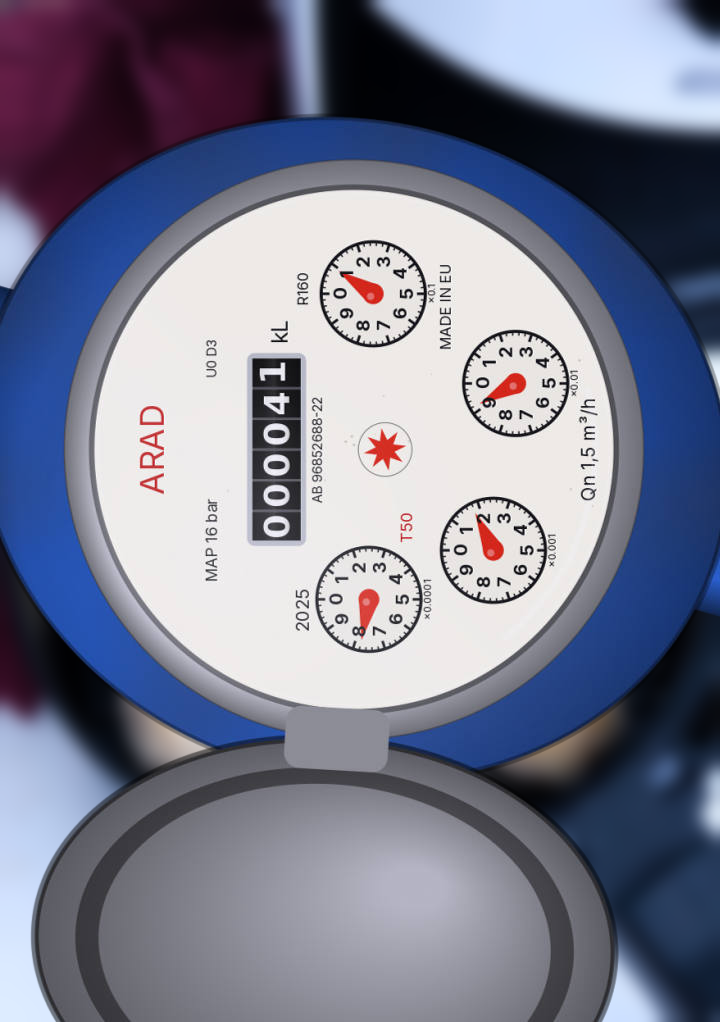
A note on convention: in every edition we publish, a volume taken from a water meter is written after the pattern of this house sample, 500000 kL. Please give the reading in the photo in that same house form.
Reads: 41.0917 kL
